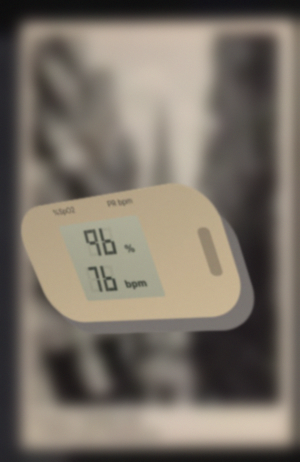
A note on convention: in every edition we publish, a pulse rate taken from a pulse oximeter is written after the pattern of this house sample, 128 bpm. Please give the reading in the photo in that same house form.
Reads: 76 bpm
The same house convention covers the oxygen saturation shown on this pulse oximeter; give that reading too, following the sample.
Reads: 96 %
